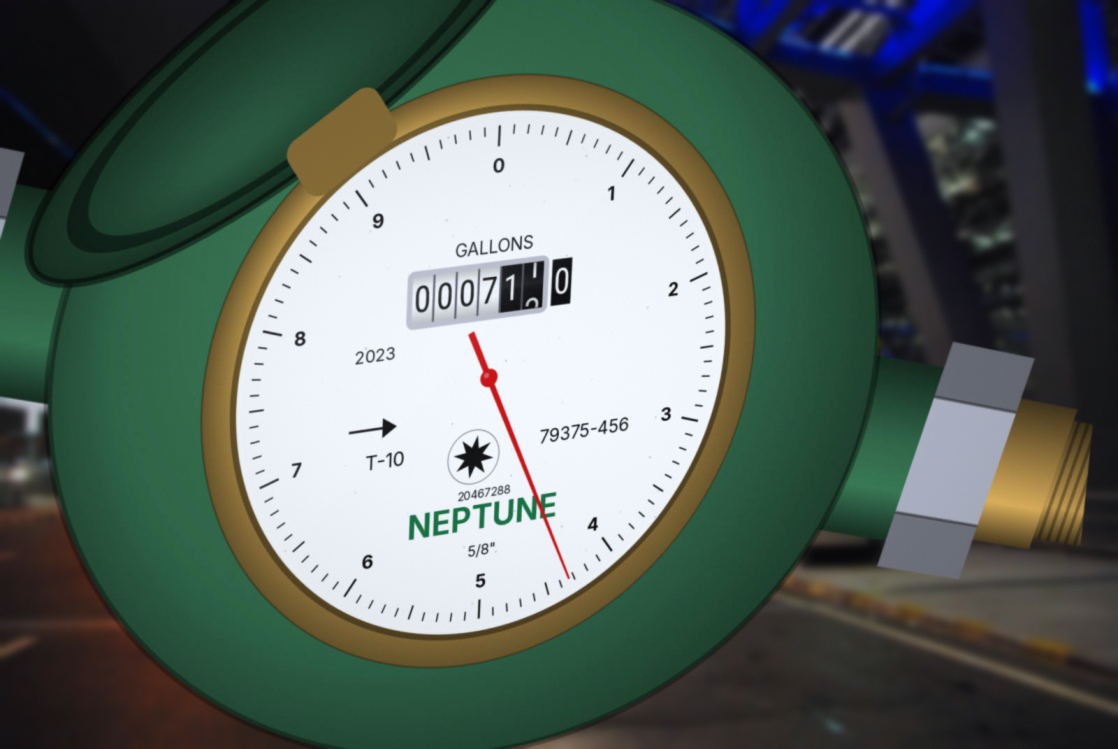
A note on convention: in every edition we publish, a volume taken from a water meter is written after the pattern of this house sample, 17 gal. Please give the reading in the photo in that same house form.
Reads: 7114.3 gal
